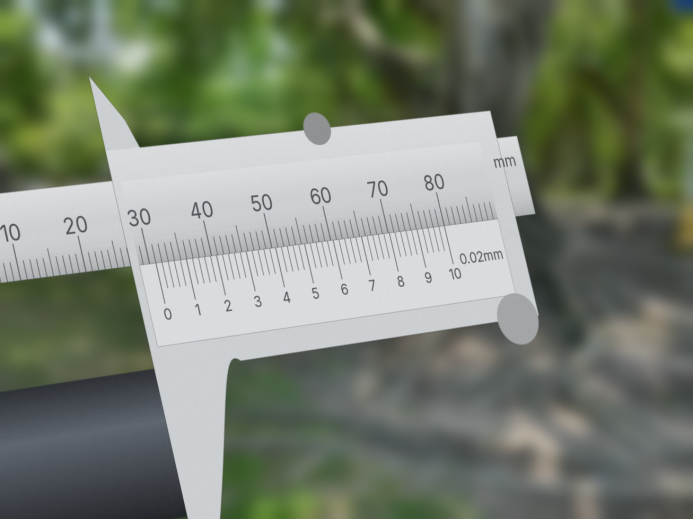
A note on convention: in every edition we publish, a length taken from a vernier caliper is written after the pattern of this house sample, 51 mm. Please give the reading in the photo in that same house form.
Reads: 31.0 mm
